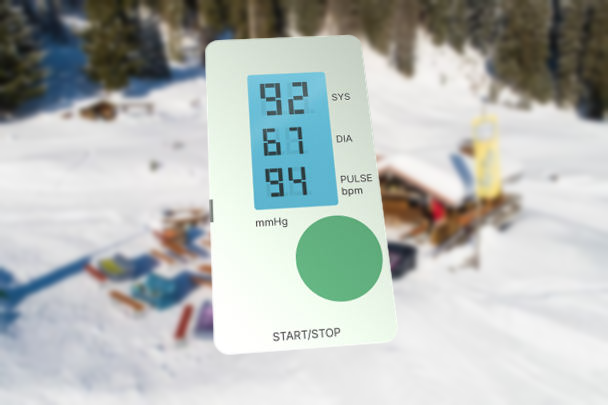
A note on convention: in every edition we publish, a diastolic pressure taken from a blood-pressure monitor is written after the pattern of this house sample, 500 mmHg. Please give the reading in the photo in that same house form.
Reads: 67 mmHg
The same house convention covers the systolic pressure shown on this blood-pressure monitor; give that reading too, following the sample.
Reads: 92 mmHg
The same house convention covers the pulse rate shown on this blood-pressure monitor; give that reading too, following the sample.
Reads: 94 bpm
